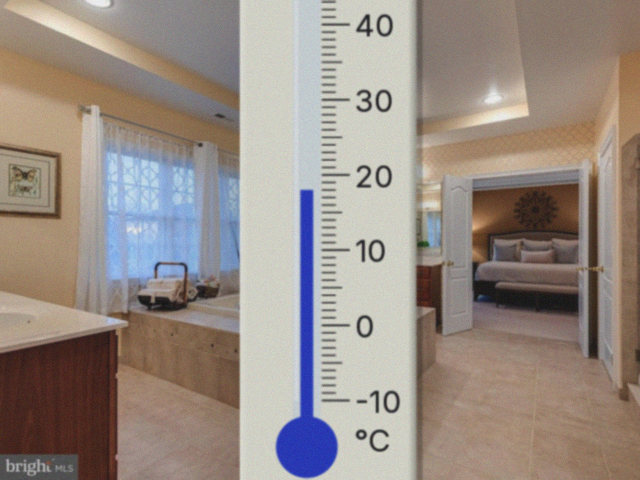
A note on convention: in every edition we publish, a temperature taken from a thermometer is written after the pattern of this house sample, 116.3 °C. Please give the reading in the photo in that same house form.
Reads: 18 °C
